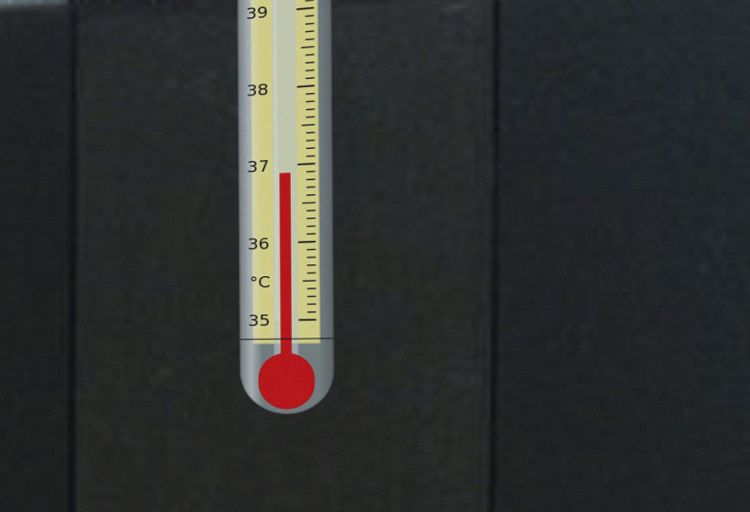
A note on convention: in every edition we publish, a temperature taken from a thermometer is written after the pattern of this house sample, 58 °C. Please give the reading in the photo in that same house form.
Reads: 36.9 °C
